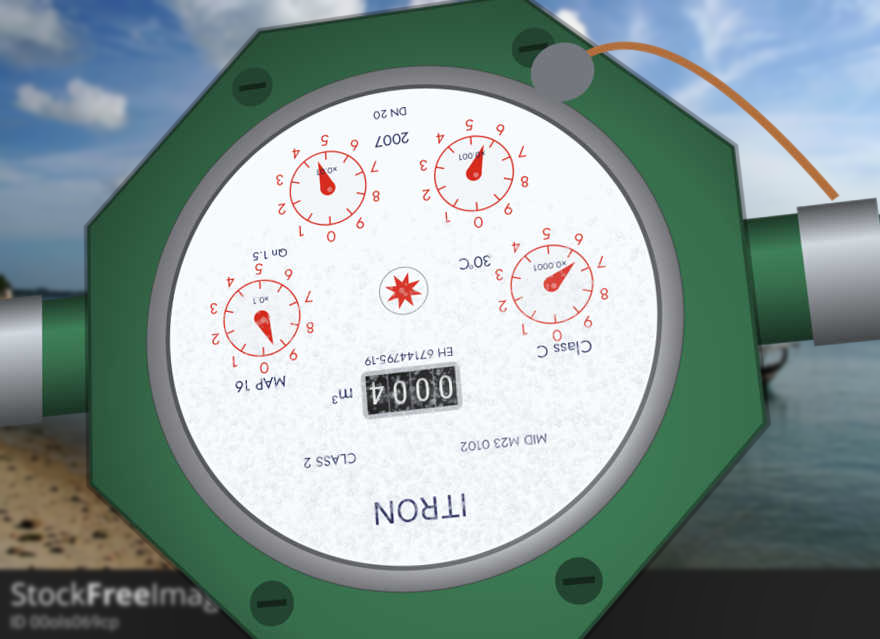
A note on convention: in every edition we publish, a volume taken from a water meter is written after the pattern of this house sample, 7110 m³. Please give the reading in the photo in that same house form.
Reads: 3.9456 m³
